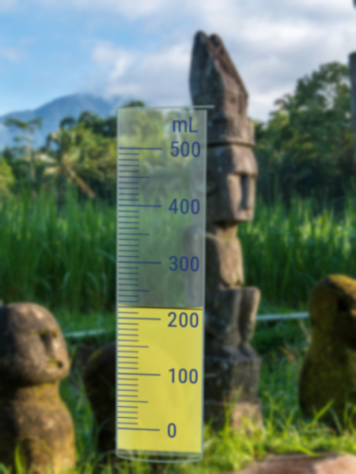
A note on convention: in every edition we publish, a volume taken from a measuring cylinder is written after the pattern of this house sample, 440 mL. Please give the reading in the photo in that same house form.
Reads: 220 mL
